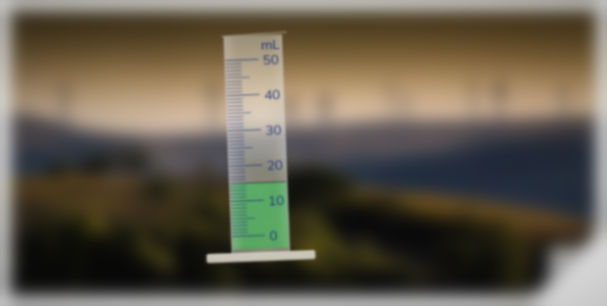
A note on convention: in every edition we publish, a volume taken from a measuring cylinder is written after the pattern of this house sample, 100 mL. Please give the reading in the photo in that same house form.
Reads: 15 mL
